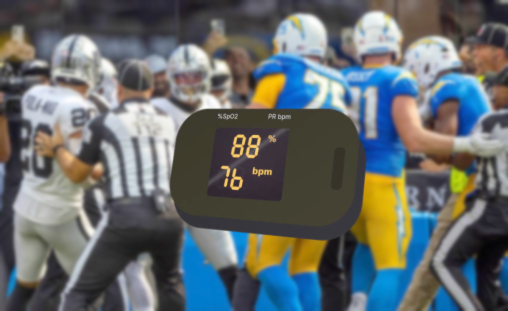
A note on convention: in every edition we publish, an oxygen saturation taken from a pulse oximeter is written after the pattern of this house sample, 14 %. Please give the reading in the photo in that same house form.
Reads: 88 %
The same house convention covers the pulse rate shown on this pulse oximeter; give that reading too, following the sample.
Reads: 76 bpm
